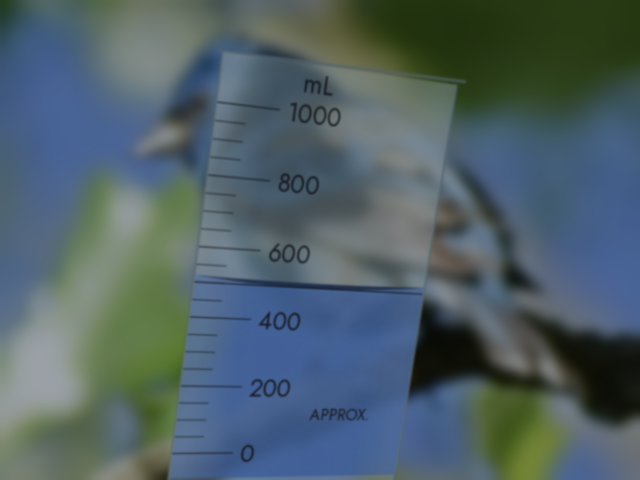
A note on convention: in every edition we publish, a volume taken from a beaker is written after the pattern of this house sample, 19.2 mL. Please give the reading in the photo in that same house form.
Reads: 500 mL
